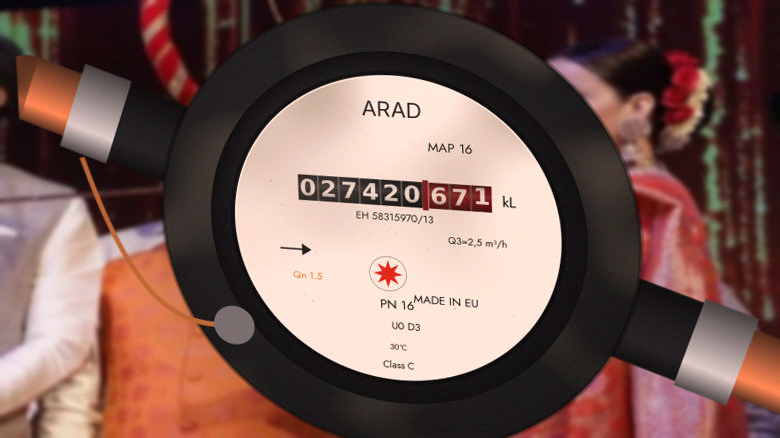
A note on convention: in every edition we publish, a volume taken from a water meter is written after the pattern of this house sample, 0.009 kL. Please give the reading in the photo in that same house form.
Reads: 27420.671 kL
